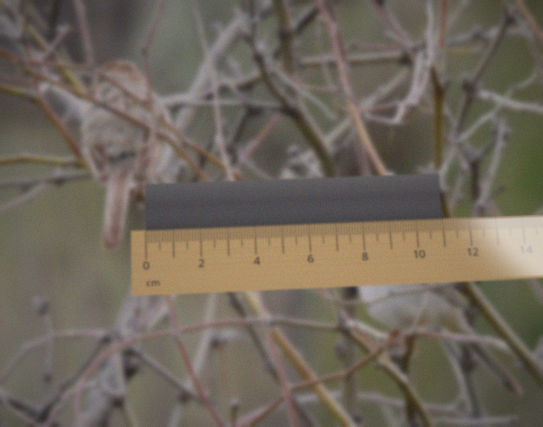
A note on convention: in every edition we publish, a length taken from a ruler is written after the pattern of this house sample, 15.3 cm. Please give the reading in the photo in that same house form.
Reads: 11 cm
